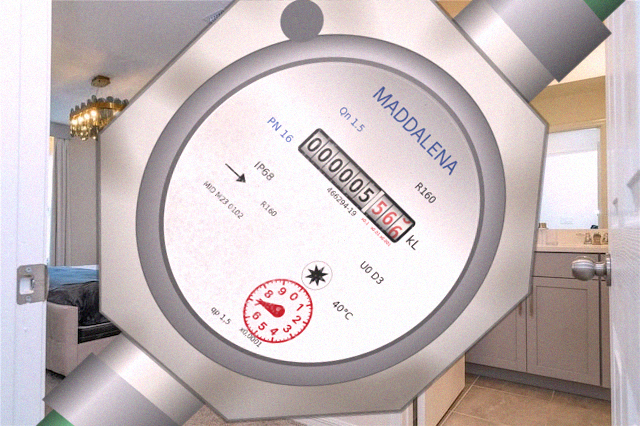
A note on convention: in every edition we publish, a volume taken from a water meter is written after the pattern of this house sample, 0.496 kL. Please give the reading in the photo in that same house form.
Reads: 5.5657 kL
